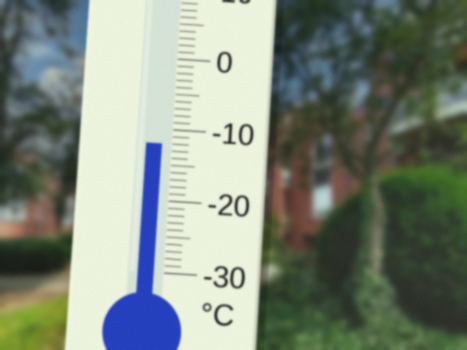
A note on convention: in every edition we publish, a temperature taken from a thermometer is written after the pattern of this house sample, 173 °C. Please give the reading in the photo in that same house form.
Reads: -12 °C
